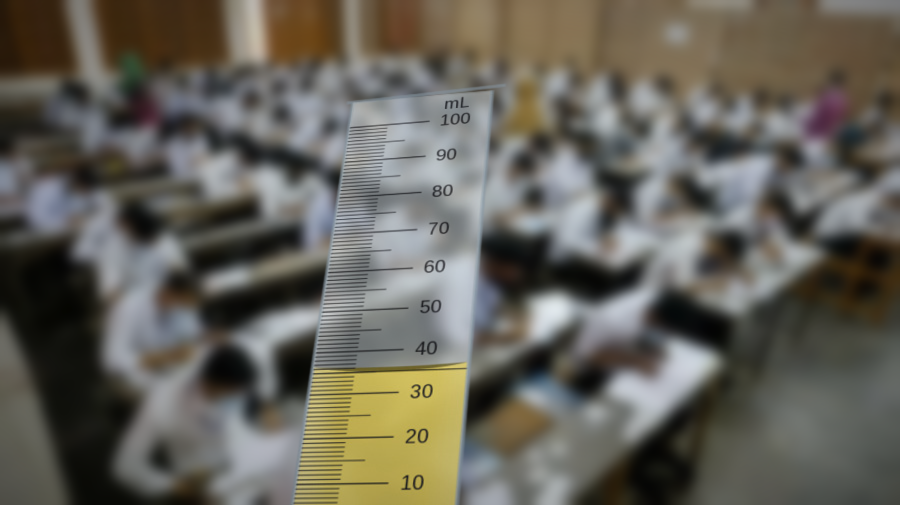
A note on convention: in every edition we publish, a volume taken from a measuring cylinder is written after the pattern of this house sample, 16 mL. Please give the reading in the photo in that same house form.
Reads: 35 mL
